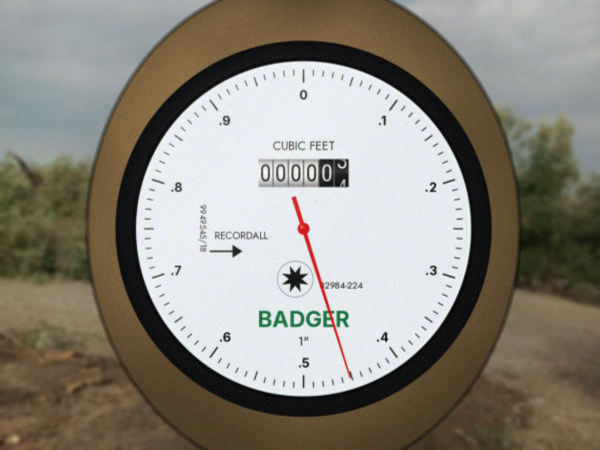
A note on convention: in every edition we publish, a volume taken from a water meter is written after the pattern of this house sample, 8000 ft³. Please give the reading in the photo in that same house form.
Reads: 3.45 ft³
